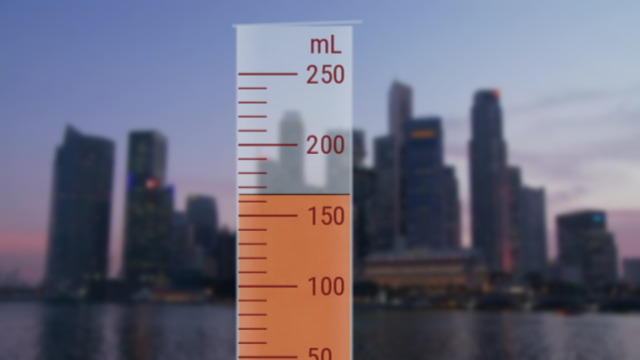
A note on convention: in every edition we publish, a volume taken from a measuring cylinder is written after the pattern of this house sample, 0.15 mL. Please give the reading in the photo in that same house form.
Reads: 165 mL
